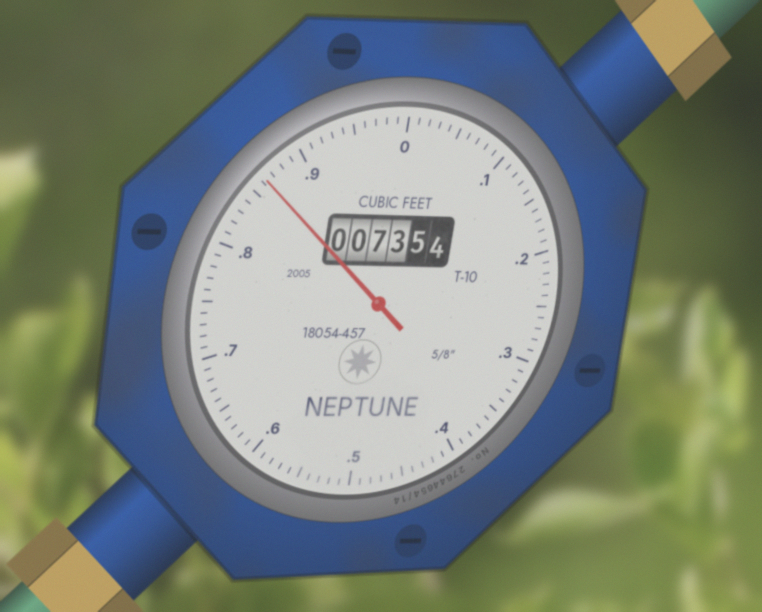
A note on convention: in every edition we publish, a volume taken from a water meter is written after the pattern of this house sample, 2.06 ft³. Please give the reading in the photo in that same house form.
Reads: 7353.86 ft³
